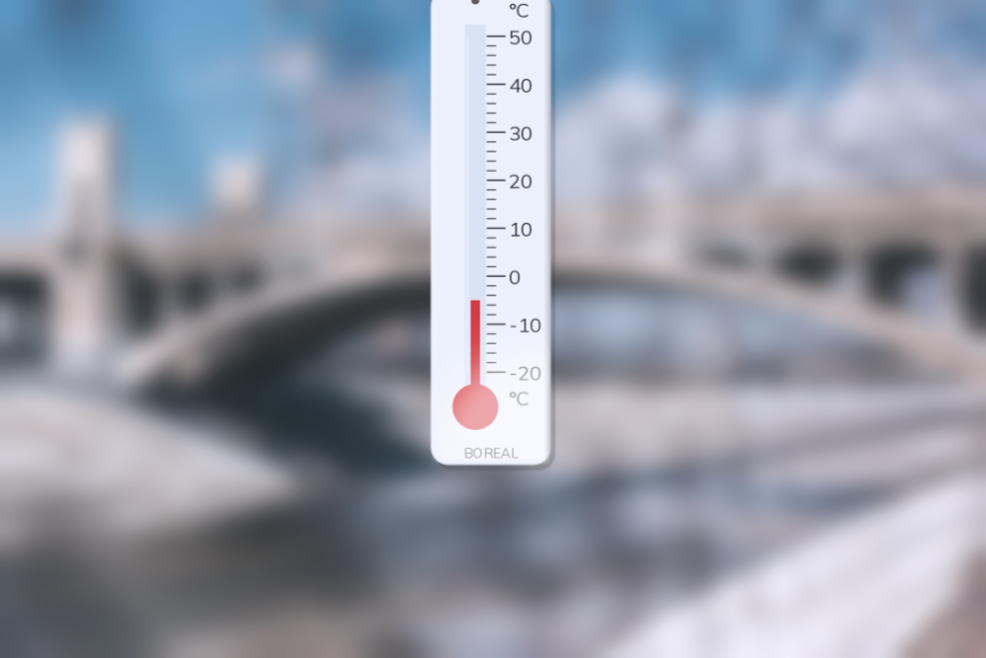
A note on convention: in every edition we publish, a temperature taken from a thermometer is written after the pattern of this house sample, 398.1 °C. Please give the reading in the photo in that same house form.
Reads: -5 °C
